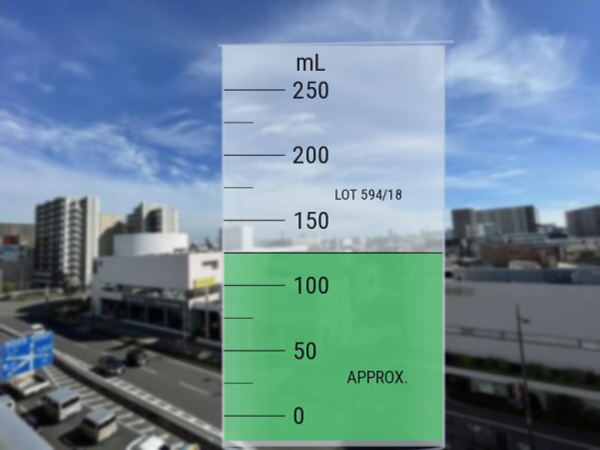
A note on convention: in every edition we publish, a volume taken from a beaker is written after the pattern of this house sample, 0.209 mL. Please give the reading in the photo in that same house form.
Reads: 125 mL
